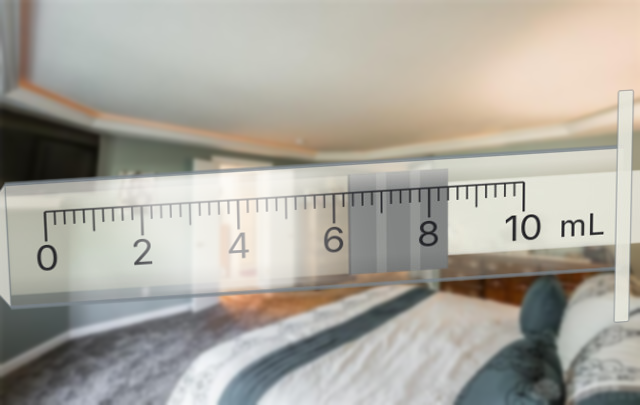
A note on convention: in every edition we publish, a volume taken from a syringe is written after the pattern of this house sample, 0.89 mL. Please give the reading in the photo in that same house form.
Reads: 6.3 mL
